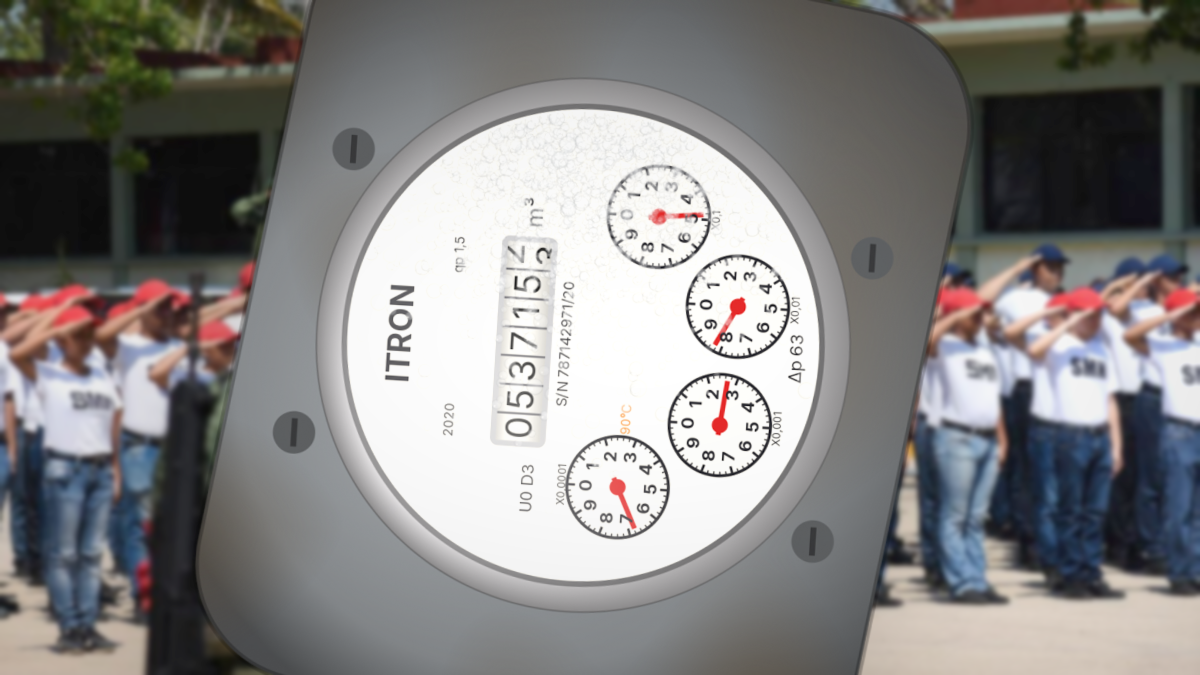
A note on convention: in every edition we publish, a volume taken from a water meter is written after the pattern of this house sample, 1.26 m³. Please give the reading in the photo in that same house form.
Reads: 537152.4826 m³
